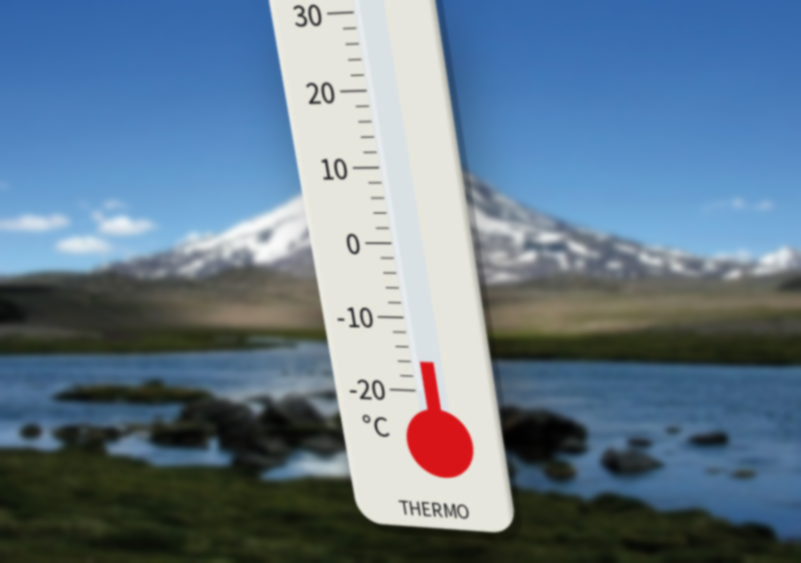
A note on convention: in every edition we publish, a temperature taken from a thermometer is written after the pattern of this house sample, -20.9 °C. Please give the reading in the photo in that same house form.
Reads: -16 °C
